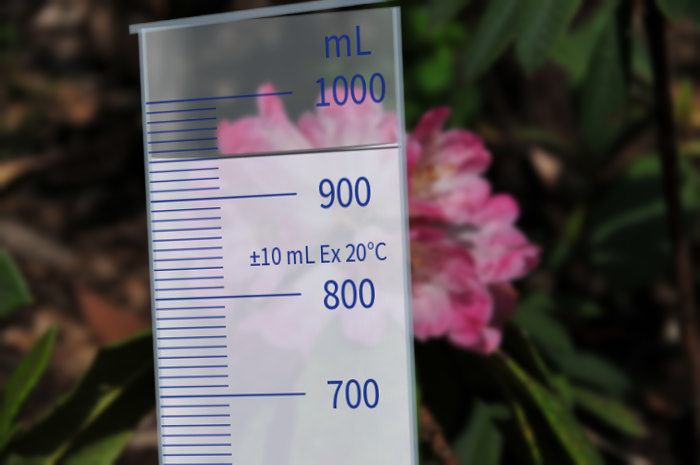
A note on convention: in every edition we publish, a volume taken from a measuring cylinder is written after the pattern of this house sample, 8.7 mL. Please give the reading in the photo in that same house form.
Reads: 940 mL
